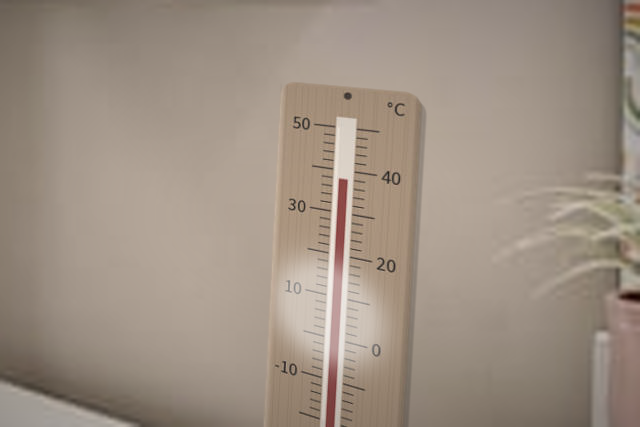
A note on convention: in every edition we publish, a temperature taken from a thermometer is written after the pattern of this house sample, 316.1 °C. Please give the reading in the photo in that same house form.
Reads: 38 °C
